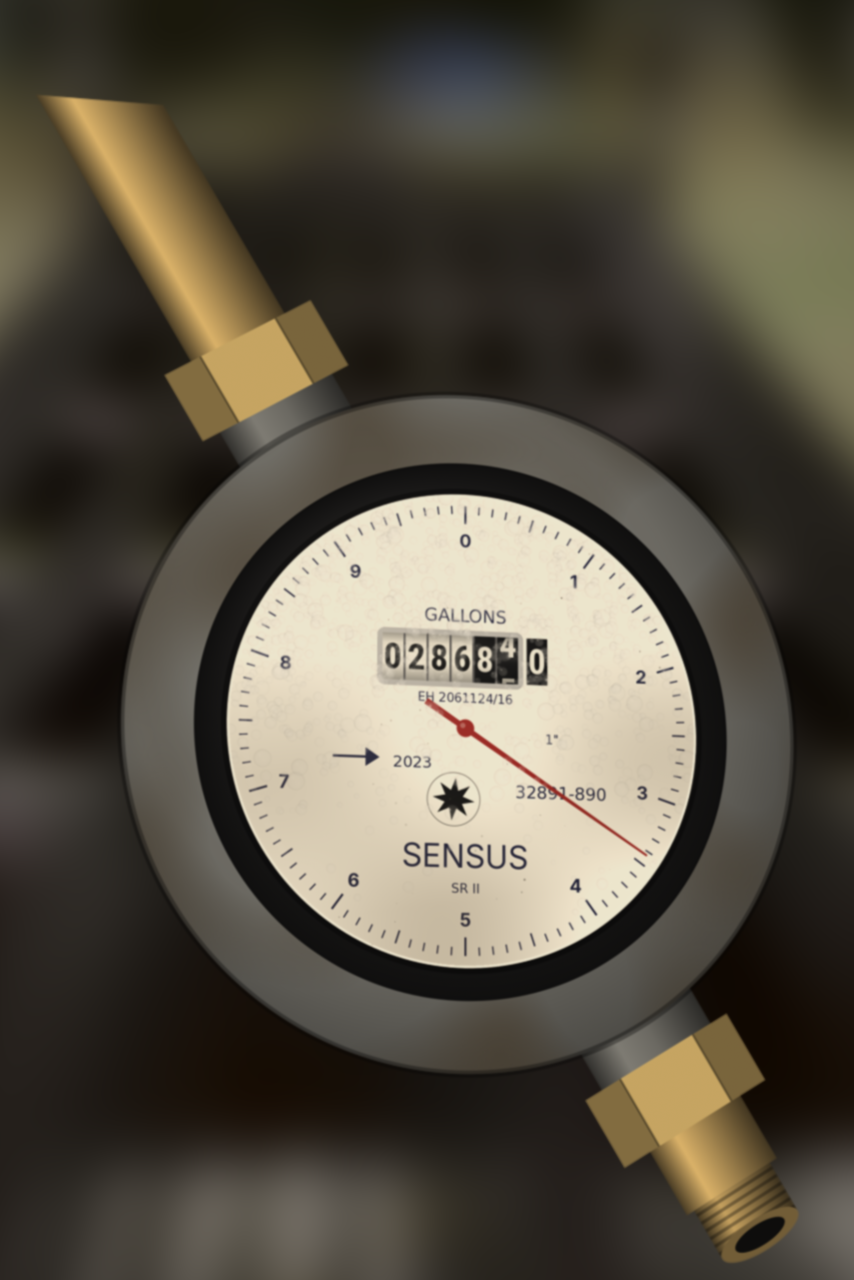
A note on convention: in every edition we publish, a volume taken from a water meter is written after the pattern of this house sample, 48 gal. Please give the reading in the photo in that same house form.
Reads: 286843.4 gal
